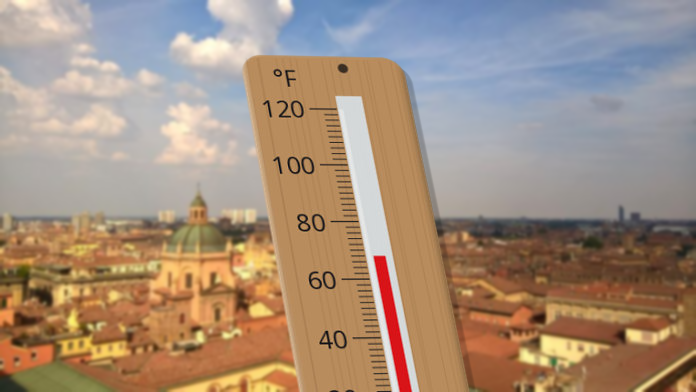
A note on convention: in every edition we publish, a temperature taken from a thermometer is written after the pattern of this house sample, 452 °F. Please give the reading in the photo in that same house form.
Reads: 68 °F
